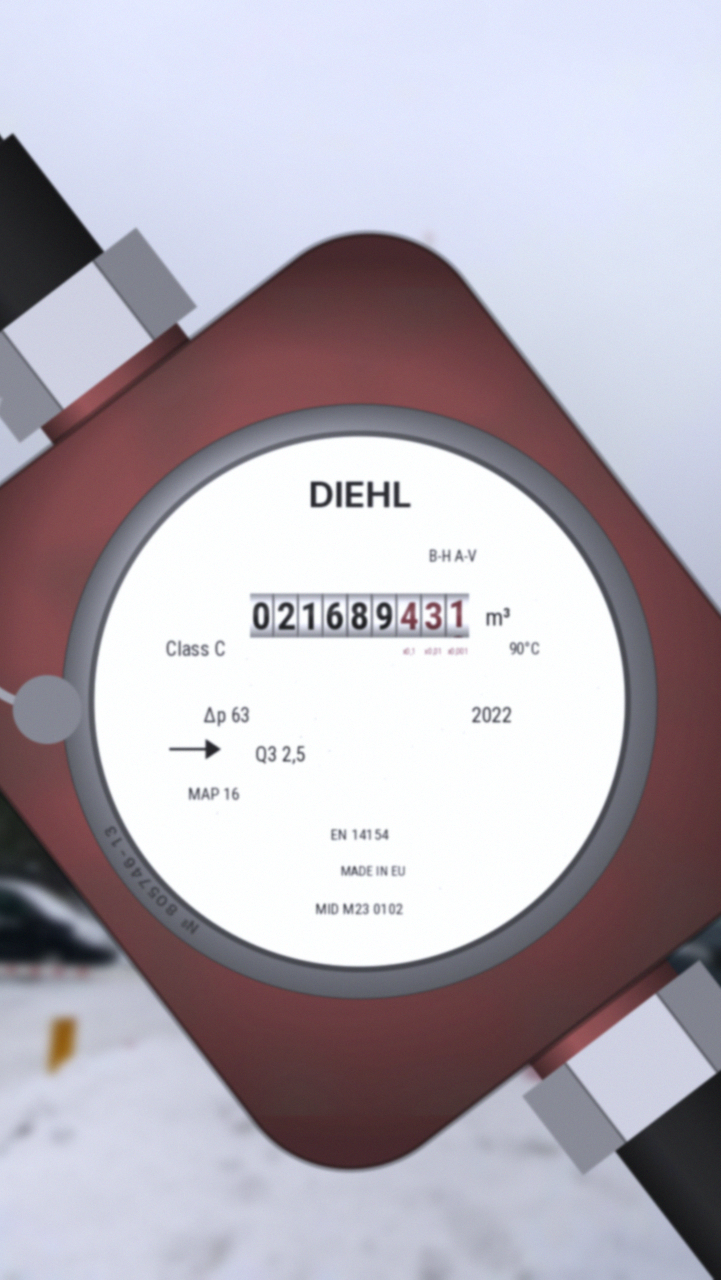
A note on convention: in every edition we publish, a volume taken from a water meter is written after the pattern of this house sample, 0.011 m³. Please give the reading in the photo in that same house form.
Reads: 21689.431 m³
